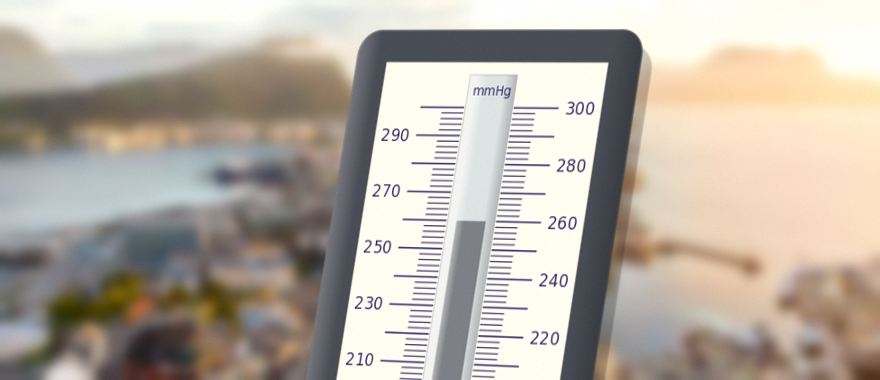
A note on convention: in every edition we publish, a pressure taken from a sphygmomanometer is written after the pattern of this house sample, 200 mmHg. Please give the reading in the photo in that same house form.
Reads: 260 mmHg
